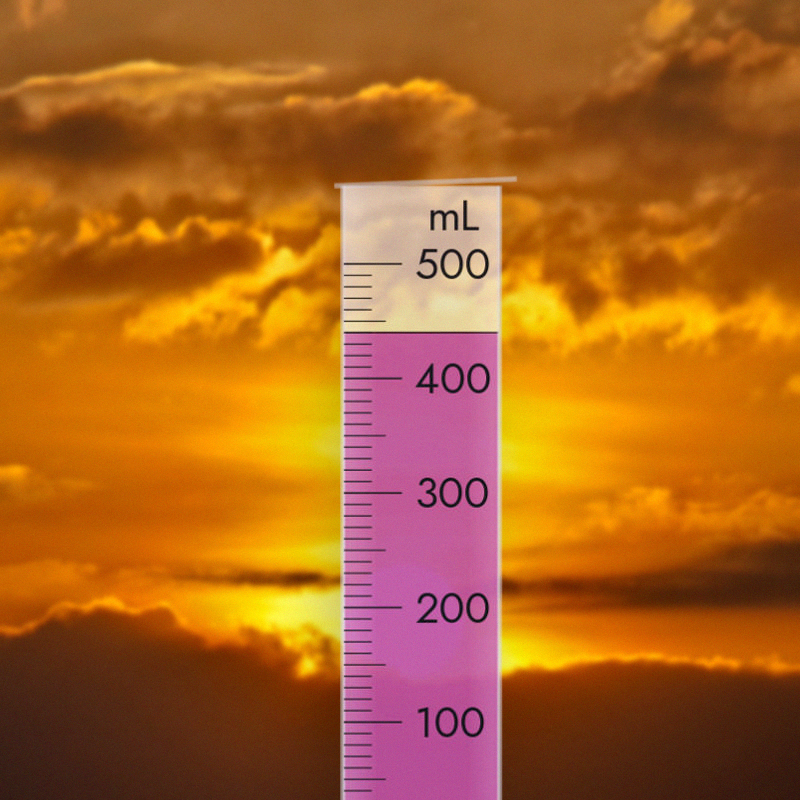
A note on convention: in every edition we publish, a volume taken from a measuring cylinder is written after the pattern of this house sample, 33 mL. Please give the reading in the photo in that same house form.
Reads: 440 mL
